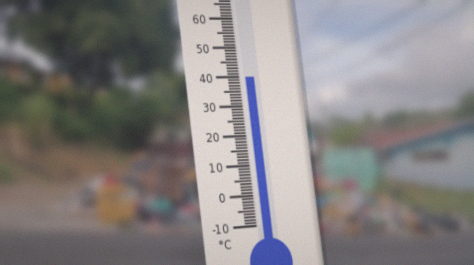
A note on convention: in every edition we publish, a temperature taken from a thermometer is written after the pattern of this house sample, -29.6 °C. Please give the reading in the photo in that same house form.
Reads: 40 °C
